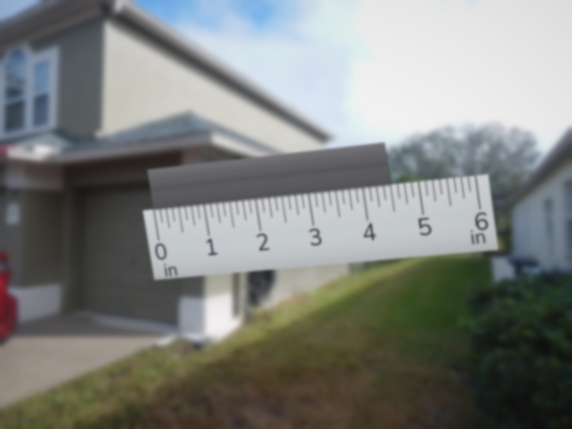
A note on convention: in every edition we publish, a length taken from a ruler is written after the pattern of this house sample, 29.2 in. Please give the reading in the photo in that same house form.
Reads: 4.5 in
